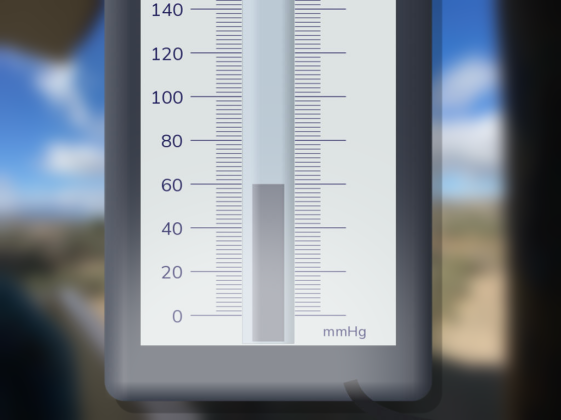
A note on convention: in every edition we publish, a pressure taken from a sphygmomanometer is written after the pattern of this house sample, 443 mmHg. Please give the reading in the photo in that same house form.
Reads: 60 mmHg
